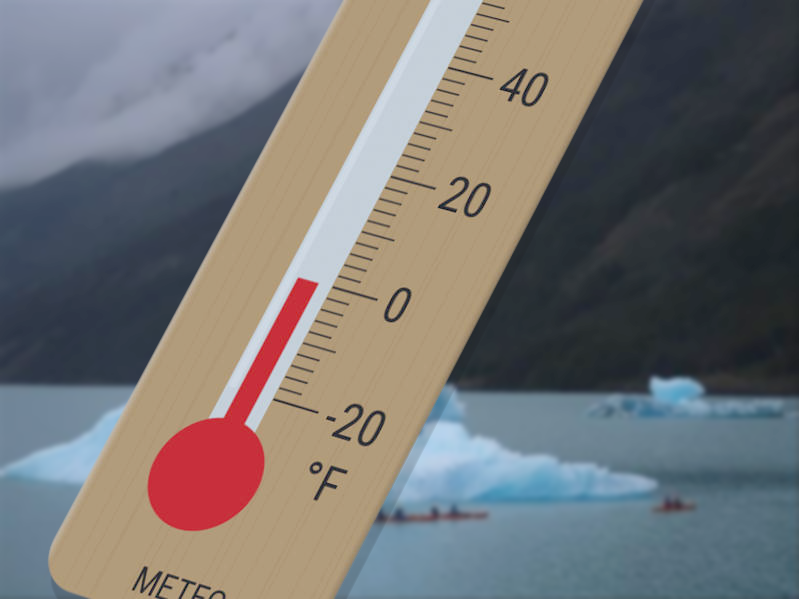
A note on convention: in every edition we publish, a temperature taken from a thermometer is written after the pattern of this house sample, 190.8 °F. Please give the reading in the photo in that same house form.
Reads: 0 °F
